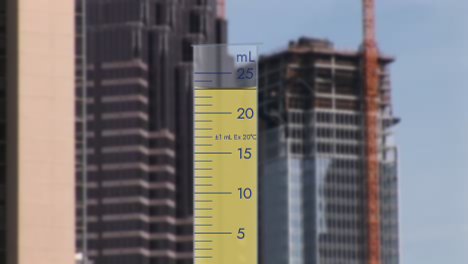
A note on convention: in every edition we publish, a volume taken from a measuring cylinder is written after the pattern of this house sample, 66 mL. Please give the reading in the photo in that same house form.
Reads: 23 mL
